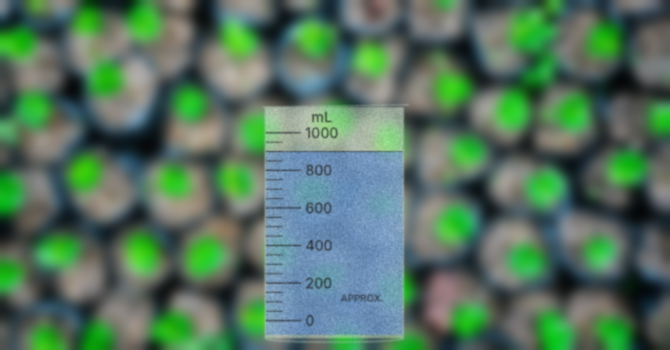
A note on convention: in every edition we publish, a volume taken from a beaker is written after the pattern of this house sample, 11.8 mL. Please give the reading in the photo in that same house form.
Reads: 900 mL
